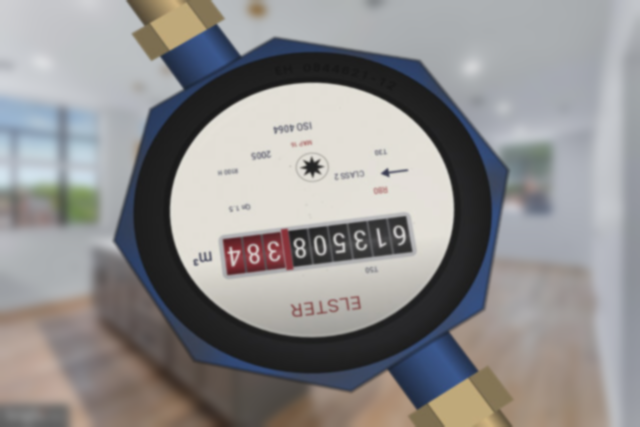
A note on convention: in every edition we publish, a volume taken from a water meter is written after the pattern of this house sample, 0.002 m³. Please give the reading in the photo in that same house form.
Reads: 613508.384 m³
